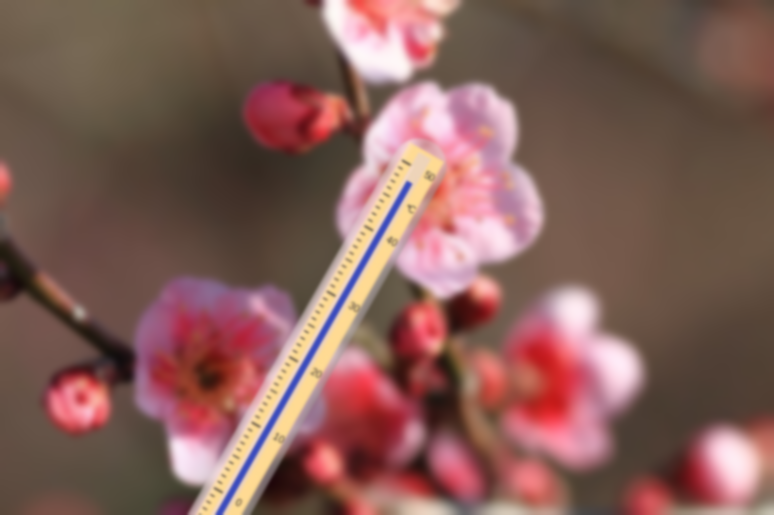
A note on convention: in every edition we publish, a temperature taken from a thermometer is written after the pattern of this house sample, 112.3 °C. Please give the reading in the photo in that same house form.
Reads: 48 °C
